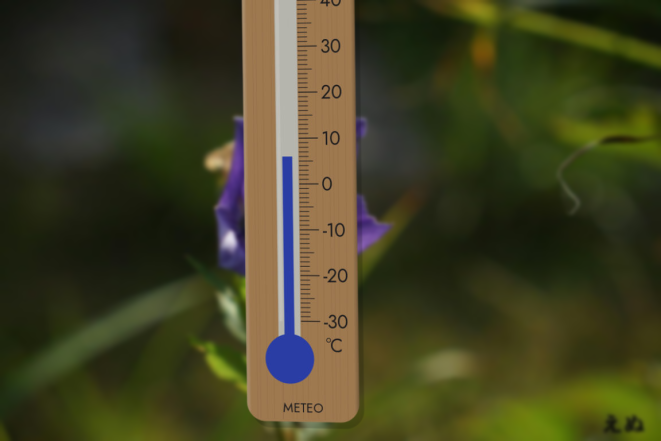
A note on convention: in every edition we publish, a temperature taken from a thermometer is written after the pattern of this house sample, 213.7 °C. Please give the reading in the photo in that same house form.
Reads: 6 °C
